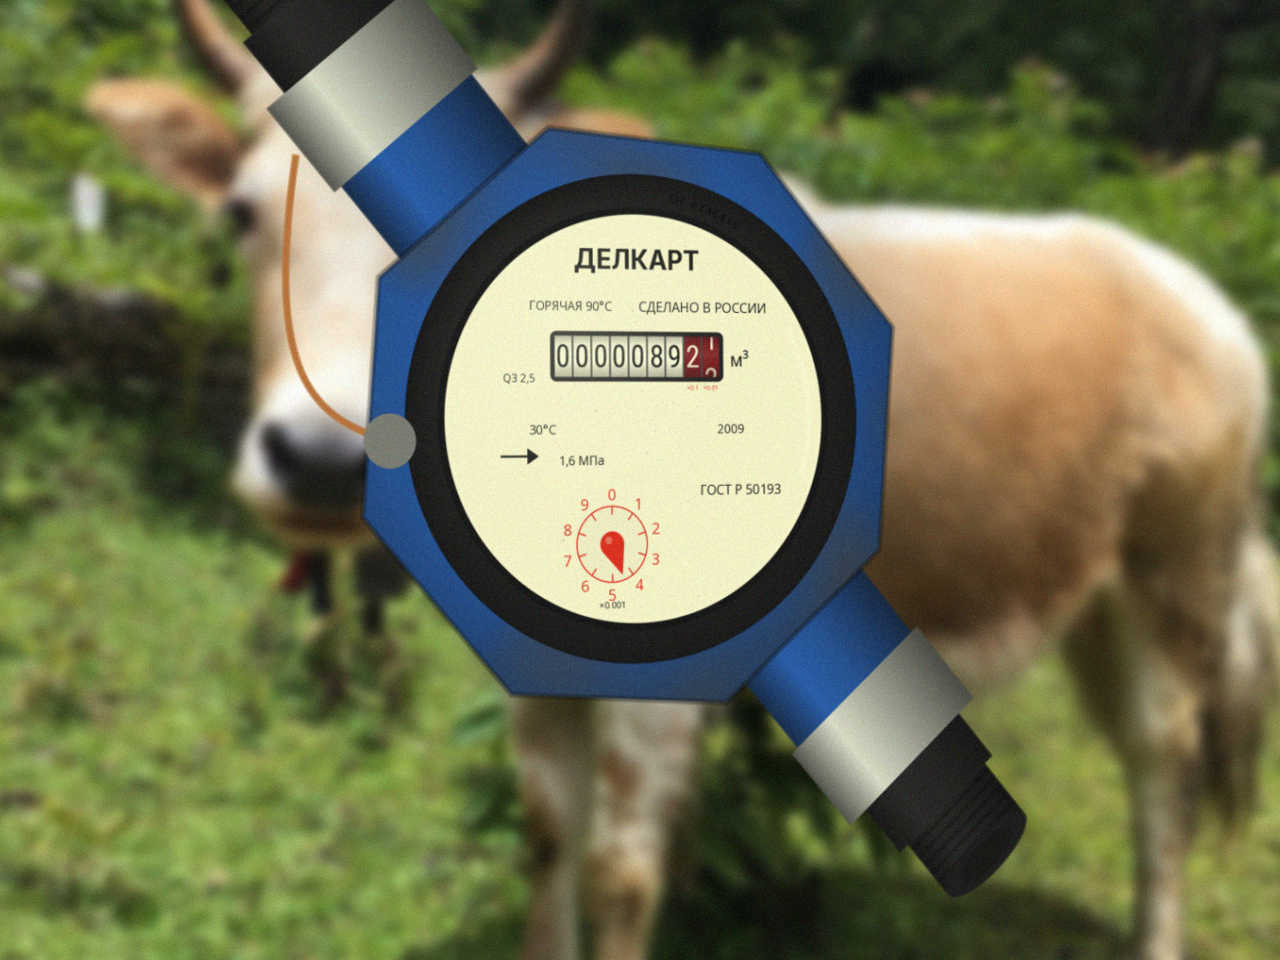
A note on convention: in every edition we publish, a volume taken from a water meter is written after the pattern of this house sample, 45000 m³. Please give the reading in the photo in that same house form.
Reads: 89.214 m³
